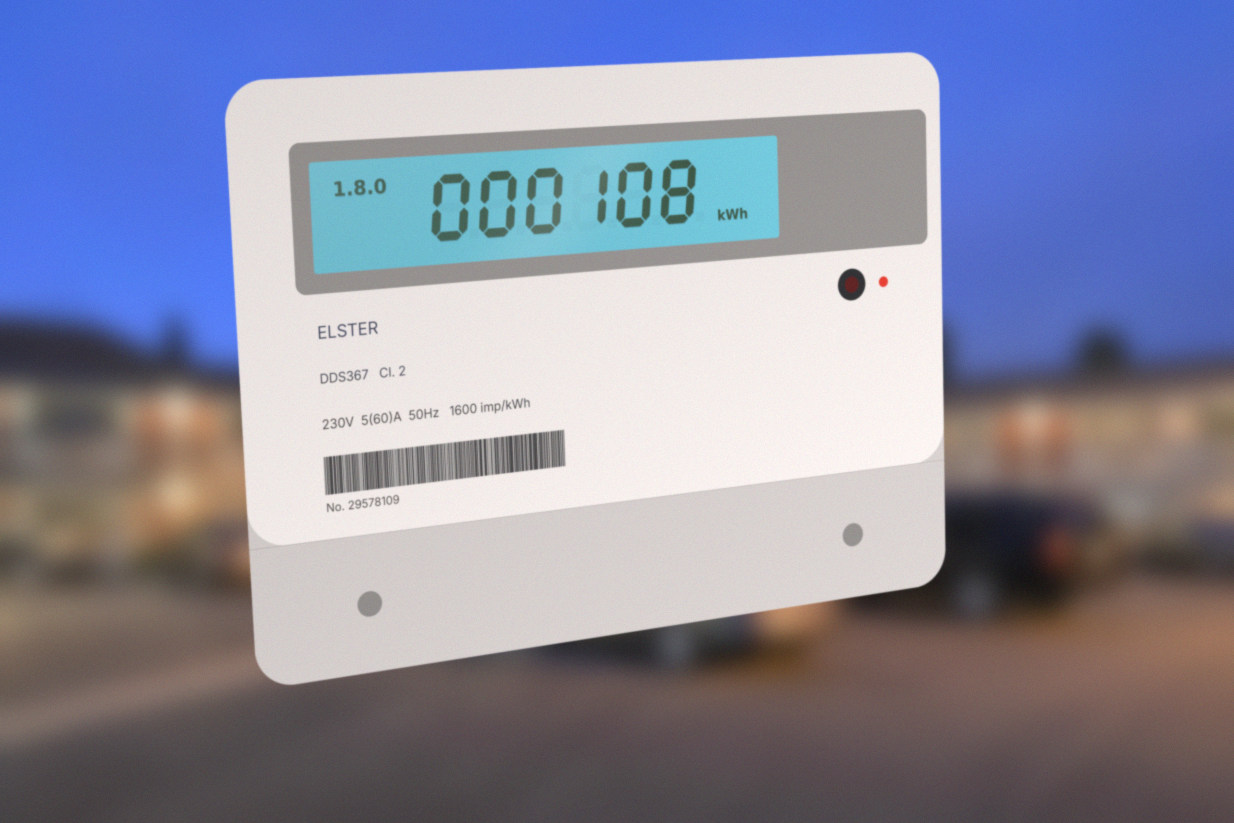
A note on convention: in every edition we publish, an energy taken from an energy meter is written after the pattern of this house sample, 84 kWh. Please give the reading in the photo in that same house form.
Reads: 108 kWh
